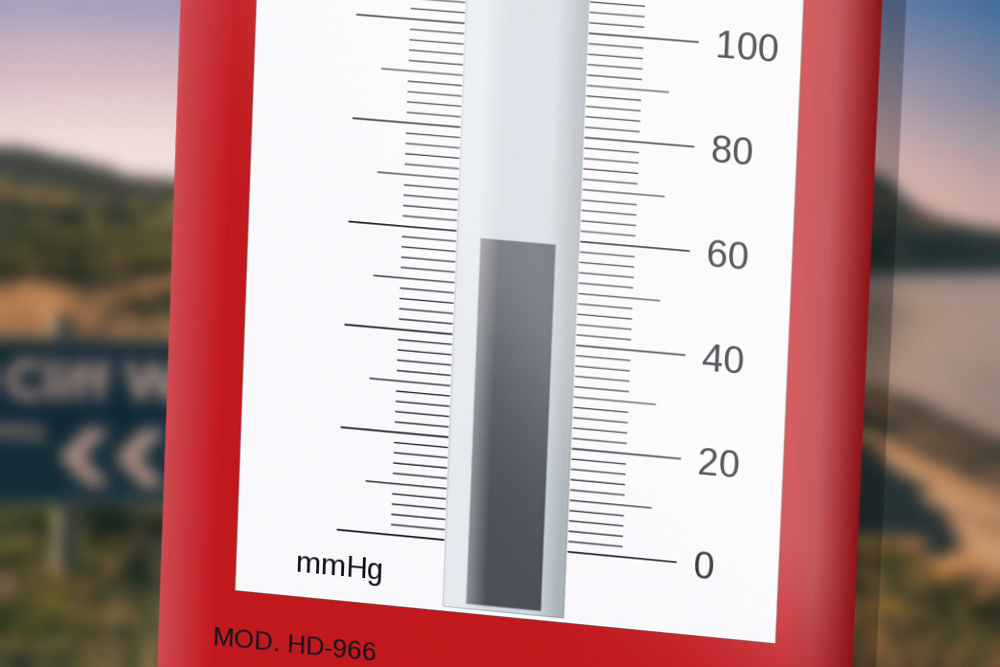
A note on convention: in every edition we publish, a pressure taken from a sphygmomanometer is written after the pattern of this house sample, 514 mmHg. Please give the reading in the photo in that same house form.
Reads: 59 mmHg
